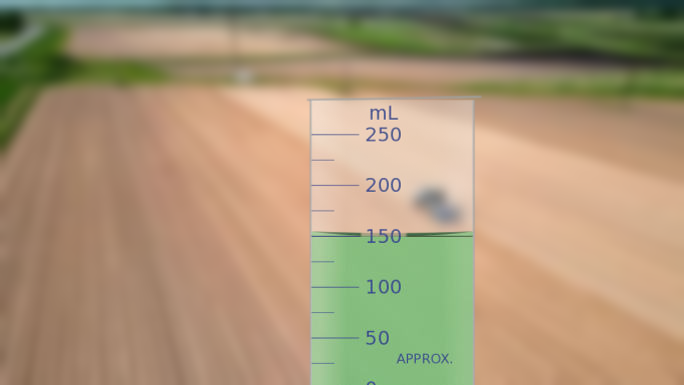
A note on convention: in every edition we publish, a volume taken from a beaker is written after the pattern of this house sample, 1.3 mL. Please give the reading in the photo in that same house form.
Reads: 150 mL
